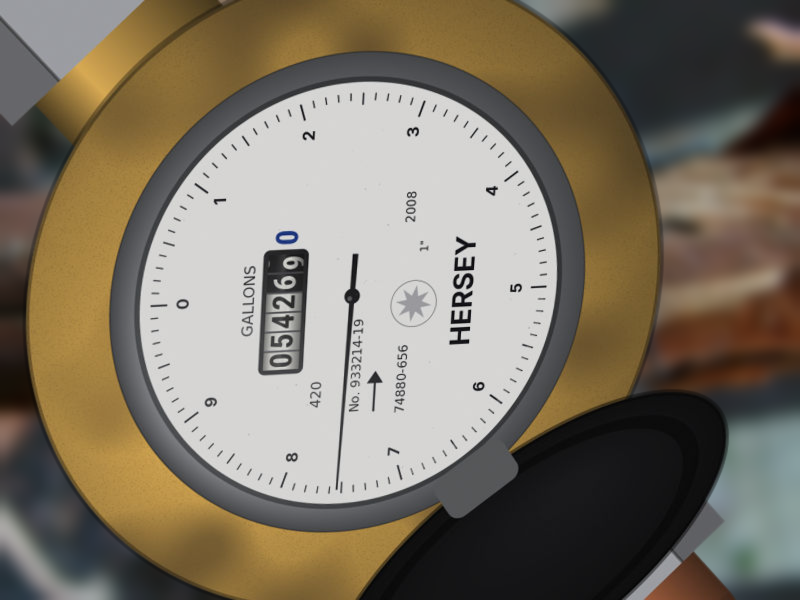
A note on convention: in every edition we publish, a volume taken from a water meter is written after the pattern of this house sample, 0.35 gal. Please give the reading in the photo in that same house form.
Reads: 542687.5 gal
